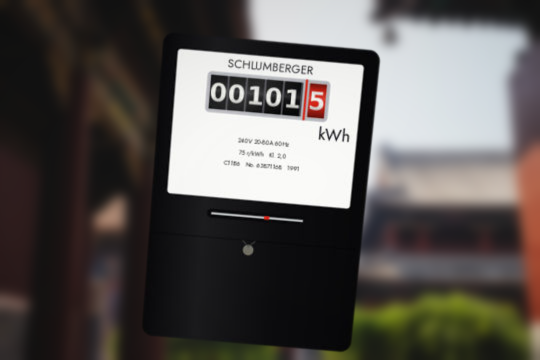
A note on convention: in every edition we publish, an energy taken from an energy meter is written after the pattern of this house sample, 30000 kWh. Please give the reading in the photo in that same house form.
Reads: 101.5 kWh
